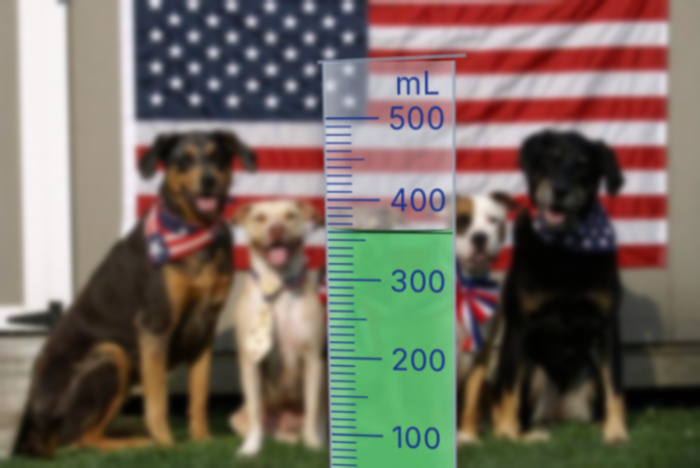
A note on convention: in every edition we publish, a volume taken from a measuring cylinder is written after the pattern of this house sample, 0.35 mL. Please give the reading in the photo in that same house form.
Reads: 360 mL
